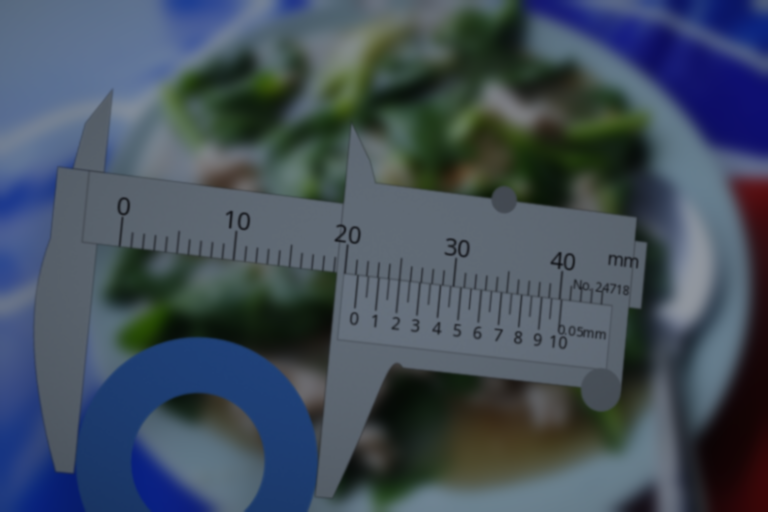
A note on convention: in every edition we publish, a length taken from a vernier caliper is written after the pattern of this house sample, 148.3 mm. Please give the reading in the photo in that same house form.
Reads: 21.2 mm
